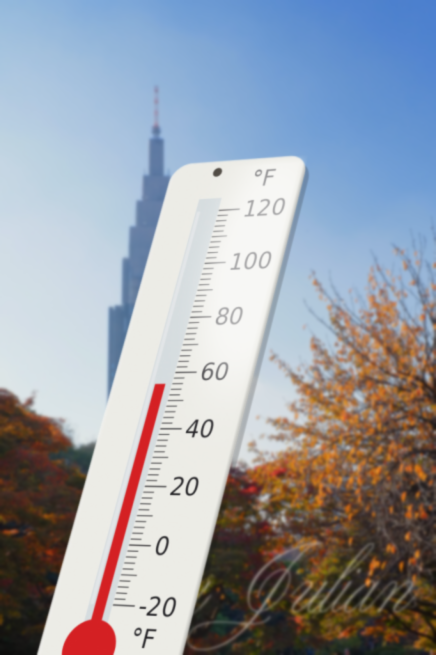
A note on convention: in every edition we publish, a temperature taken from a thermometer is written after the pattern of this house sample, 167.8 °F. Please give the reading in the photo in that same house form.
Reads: 56 °F
